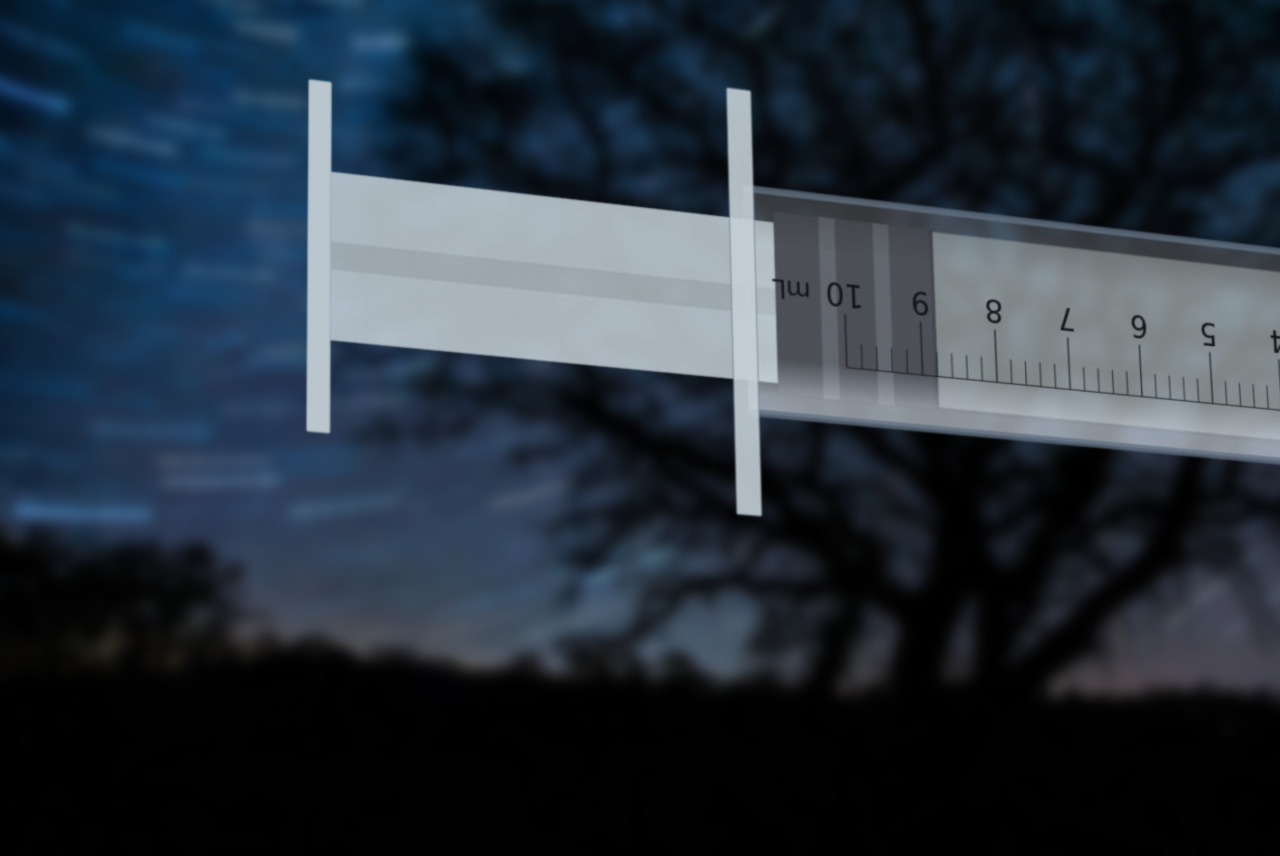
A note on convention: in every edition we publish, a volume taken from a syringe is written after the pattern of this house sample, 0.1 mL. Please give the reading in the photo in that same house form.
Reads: 8.8 mL
